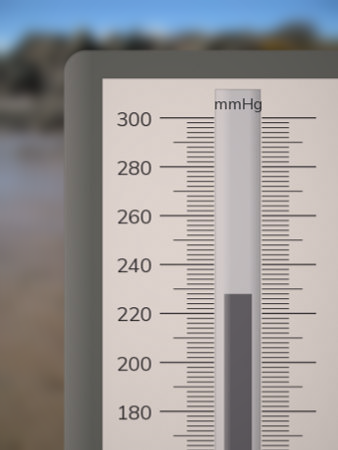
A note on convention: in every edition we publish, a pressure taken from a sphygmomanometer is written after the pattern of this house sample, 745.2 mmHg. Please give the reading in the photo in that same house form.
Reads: 228 mmHg
